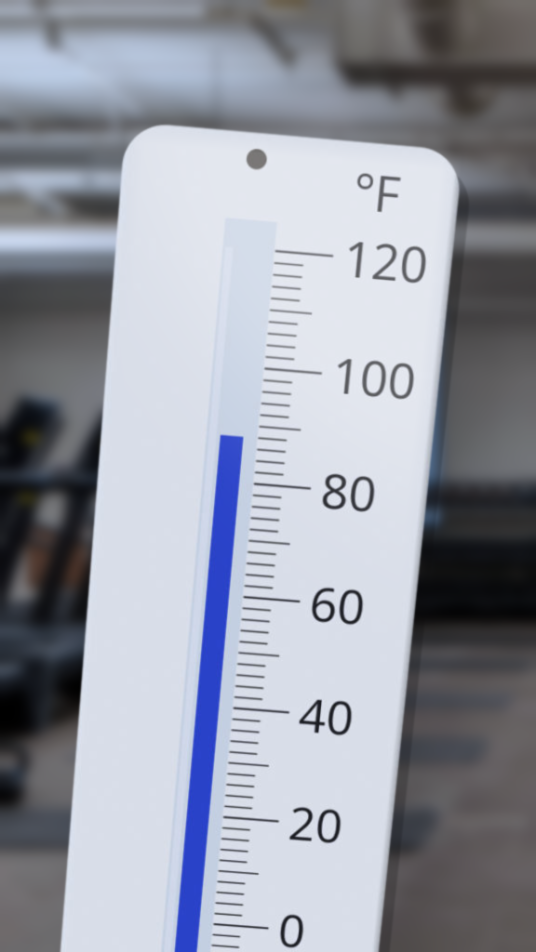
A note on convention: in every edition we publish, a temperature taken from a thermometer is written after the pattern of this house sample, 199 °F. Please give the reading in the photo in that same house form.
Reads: 88 °F
